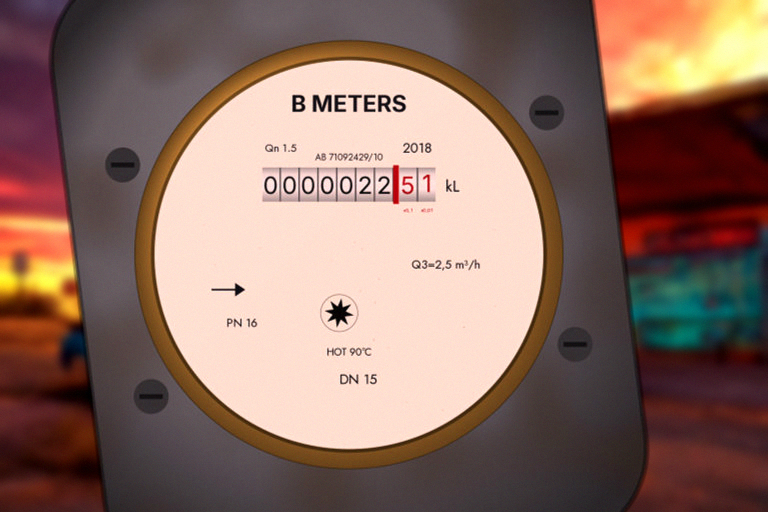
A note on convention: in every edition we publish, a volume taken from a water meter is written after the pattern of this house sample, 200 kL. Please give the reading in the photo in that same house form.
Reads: 22.51 kL
